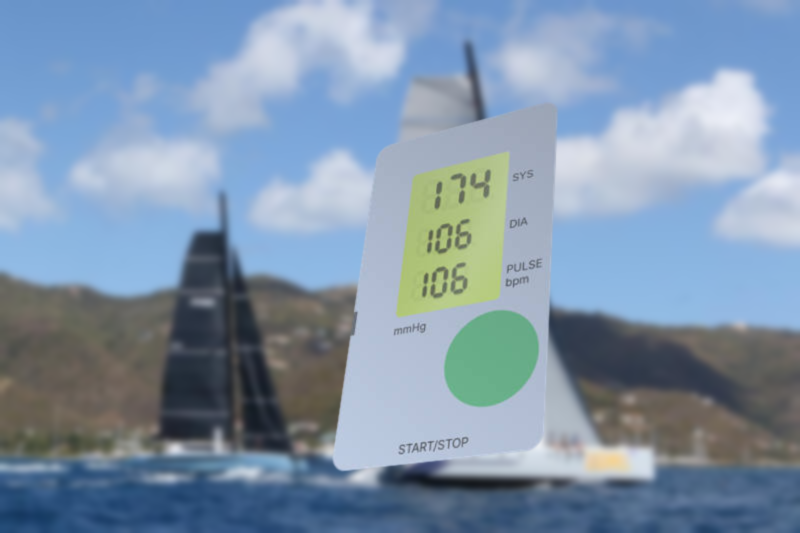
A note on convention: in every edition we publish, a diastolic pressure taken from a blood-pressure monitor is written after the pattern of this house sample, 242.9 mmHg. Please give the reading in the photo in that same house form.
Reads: 106 mmHg
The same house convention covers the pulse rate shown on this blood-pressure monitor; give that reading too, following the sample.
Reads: 106 bpm
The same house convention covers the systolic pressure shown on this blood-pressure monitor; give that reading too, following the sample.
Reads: 174 mmHg
